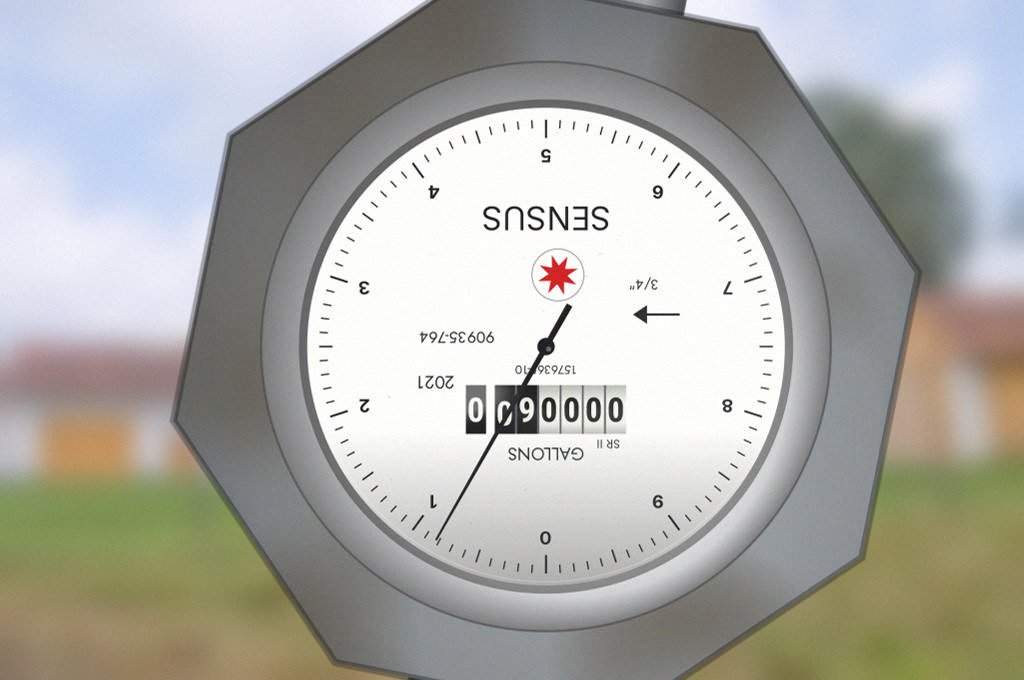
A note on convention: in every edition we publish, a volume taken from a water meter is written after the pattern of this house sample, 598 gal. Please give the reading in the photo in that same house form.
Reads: 600.8 gal
